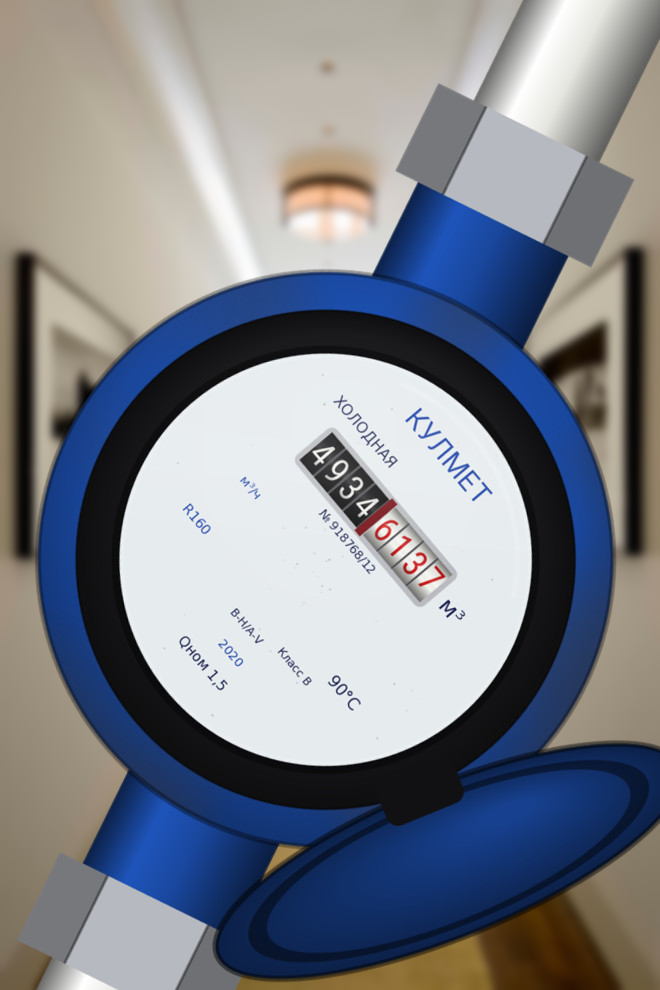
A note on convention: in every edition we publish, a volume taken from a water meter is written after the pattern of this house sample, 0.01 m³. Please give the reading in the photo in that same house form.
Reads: 4934.6137 m³
